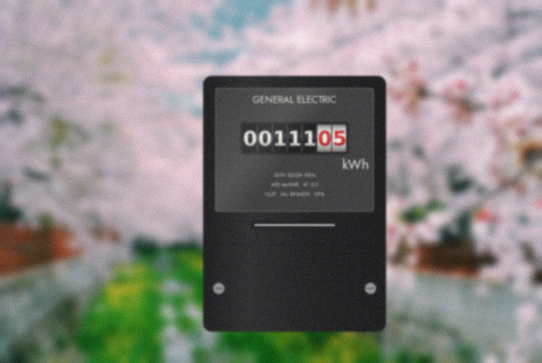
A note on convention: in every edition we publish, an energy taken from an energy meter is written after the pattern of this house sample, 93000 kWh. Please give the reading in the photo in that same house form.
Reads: 111.05 kWh
